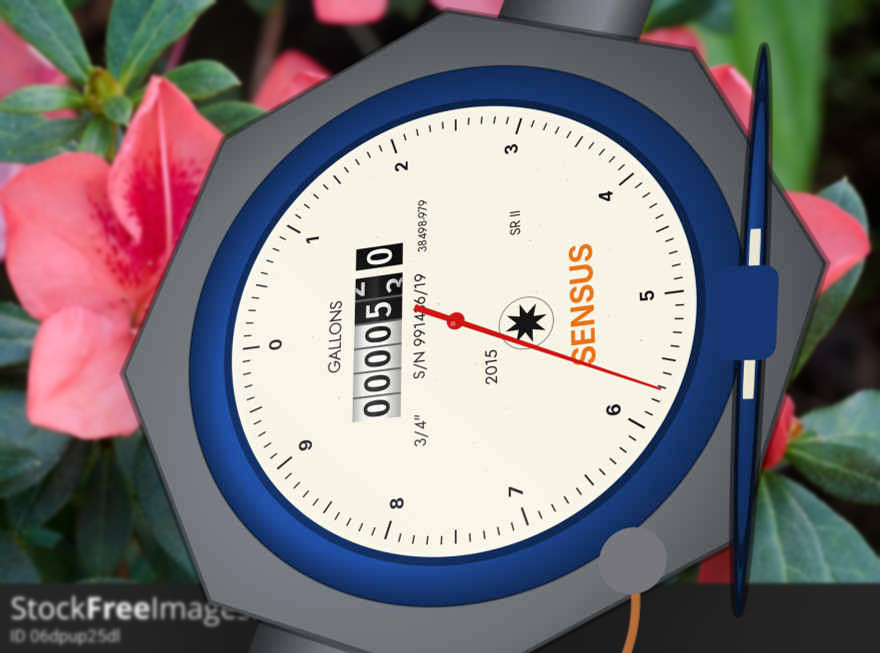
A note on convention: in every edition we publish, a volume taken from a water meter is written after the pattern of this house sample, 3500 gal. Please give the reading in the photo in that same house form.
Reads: 525.7 gal
